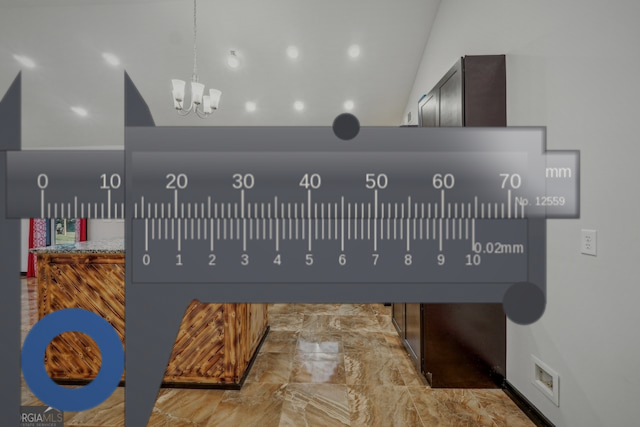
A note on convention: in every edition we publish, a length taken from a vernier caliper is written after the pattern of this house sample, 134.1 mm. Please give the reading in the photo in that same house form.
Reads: 15.6 mm
